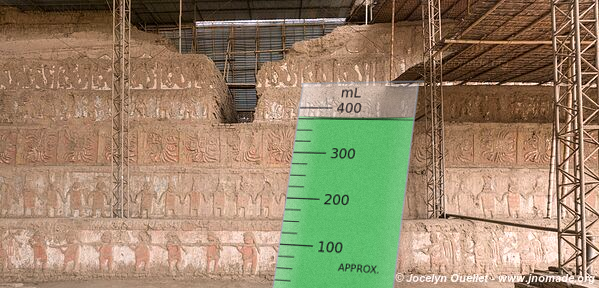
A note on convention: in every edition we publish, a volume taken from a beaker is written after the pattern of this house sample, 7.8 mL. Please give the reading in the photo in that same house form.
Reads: 375 mL
